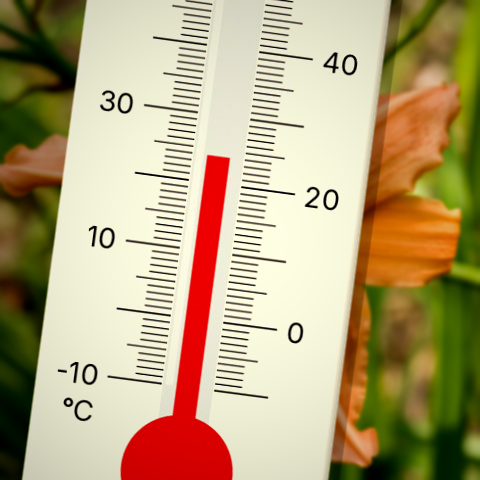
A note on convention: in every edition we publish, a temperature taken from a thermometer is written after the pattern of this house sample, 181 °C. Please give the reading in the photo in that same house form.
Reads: 24 °C
